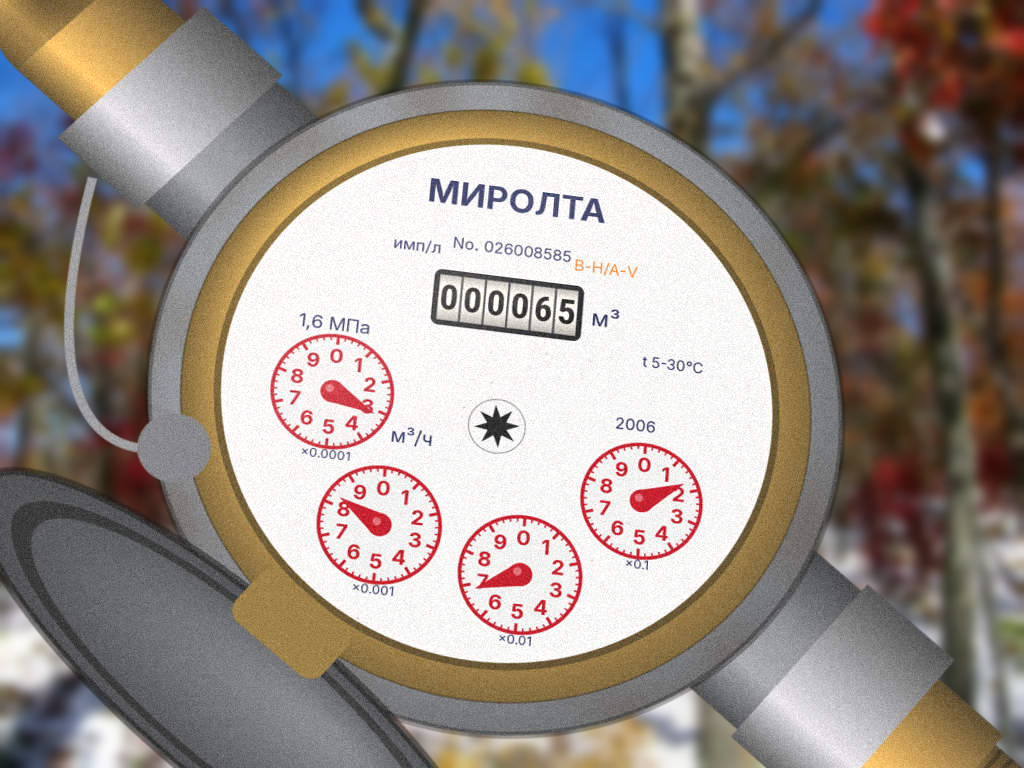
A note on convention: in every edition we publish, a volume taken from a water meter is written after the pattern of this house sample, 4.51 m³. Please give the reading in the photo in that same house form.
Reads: 65.1683 m³
